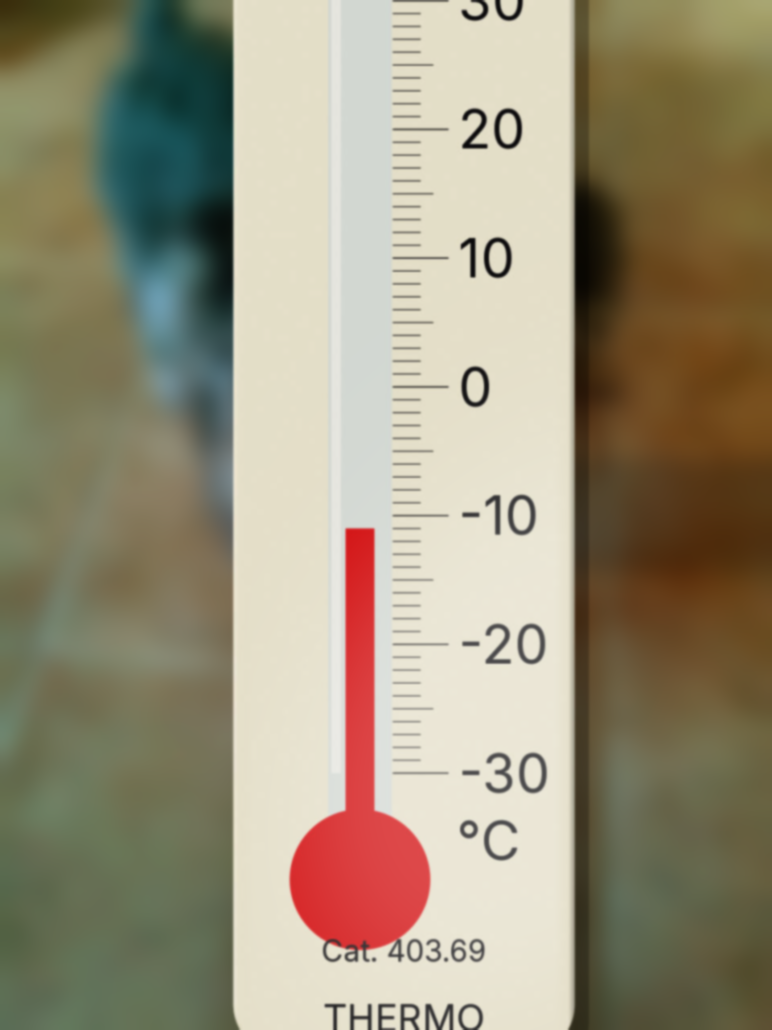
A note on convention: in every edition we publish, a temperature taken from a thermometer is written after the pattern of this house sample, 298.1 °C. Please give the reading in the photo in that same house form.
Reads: -11 °C
